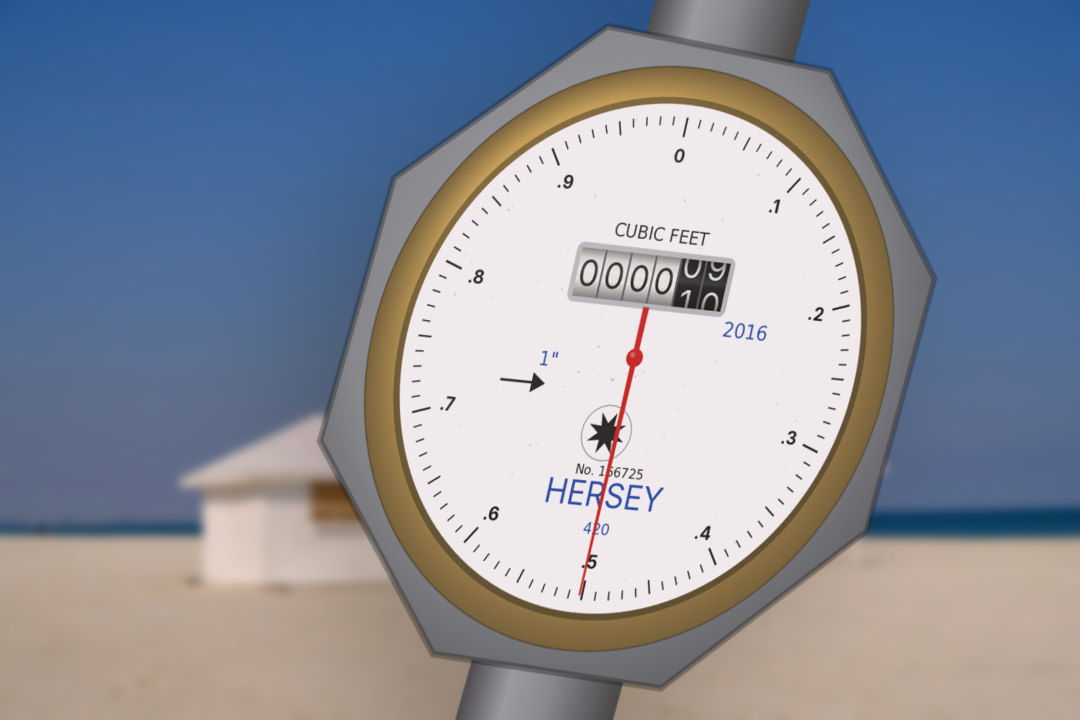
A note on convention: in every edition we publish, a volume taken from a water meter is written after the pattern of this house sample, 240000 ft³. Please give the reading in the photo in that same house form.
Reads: 9.50 ft³
